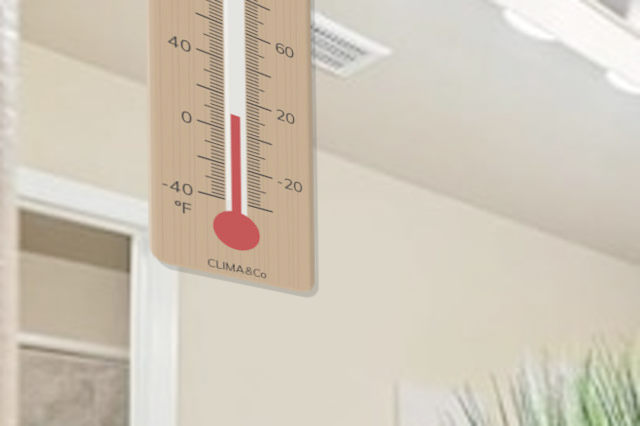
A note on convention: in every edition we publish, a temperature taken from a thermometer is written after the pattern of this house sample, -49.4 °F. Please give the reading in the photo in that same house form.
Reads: 10 °F
